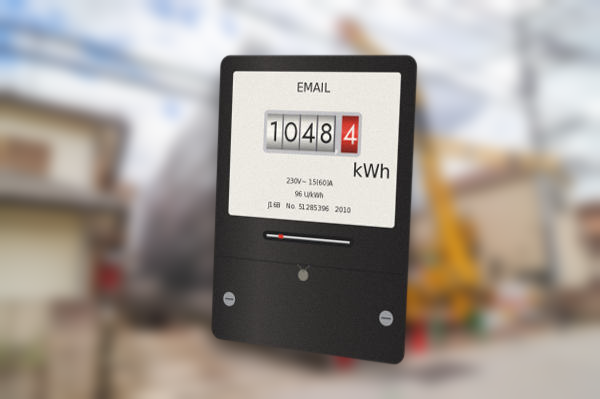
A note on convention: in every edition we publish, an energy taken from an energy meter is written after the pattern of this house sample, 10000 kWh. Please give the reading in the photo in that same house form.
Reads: 1048.4 kWh
